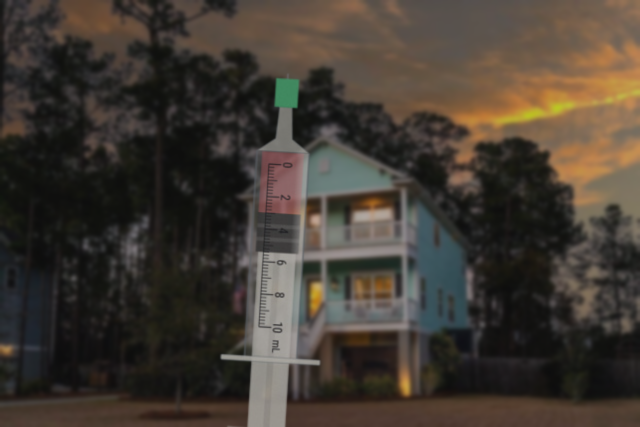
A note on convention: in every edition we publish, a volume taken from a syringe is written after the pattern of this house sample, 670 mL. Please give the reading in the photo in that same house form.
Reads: 3 mL
